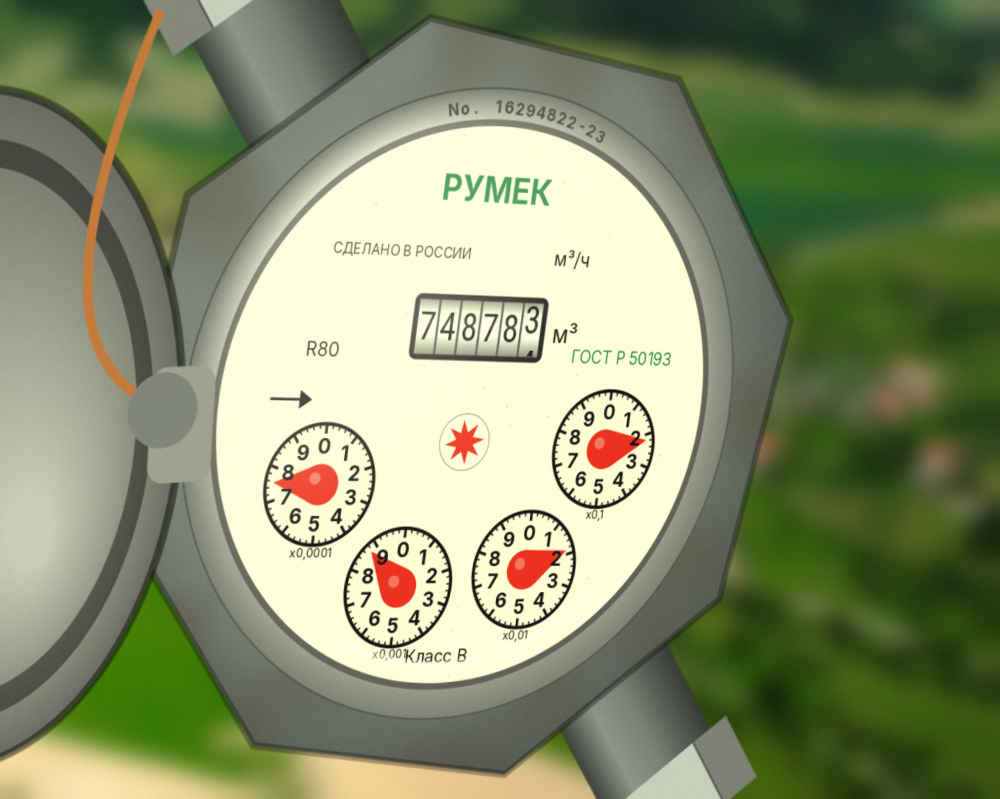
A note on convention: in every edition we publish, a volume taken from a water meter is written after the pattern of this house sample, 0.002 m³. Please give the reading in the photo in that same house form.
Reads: 748783.2187 m³
